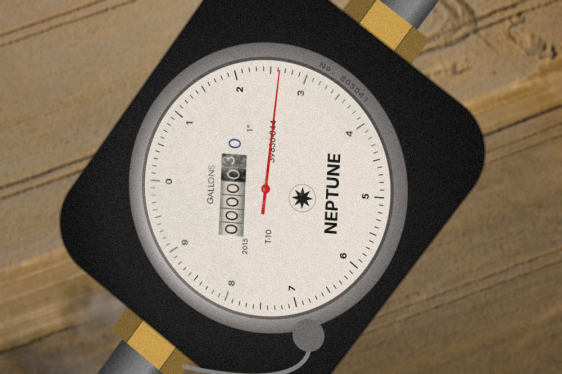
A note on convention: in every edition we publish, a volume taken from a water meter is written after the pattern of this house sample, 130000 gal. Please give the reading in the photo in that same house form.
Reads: 32.6 gal
